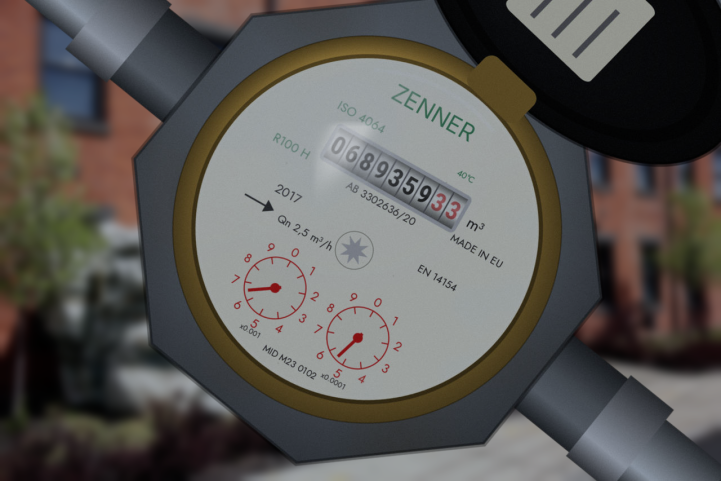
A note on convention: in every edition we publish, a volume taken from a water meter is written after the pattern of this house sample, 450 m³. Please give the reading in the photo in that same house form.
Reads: 689359.3365 m³
